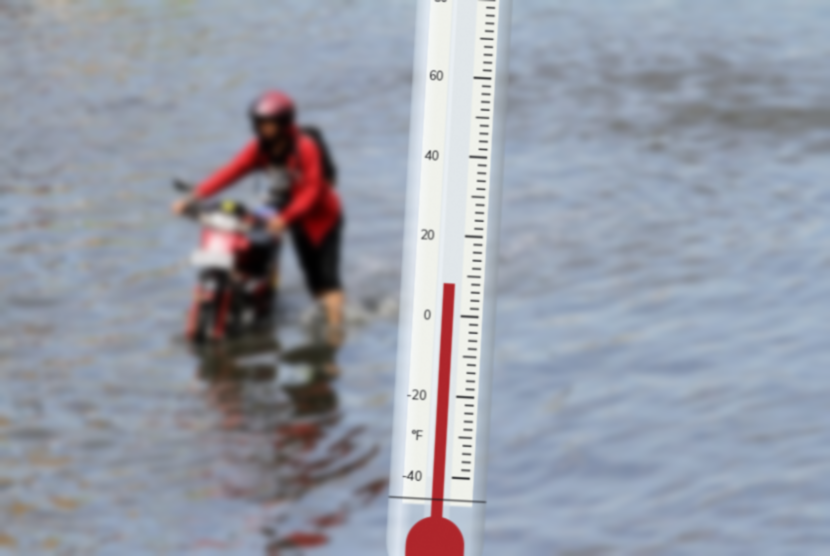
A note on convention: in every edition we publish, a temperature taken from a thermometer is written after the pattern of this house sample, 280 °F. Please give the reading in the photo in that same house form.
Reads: 8 °F
